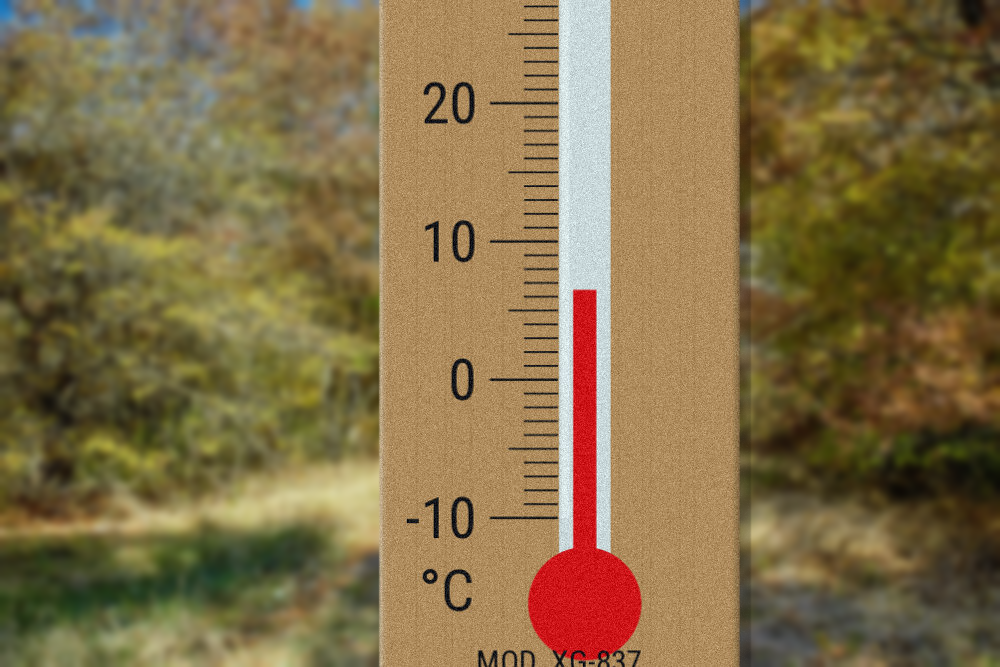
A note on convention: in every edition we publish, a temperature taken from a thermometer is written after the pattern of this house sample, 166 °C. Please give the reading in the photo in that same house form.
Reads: 6.5 °C
